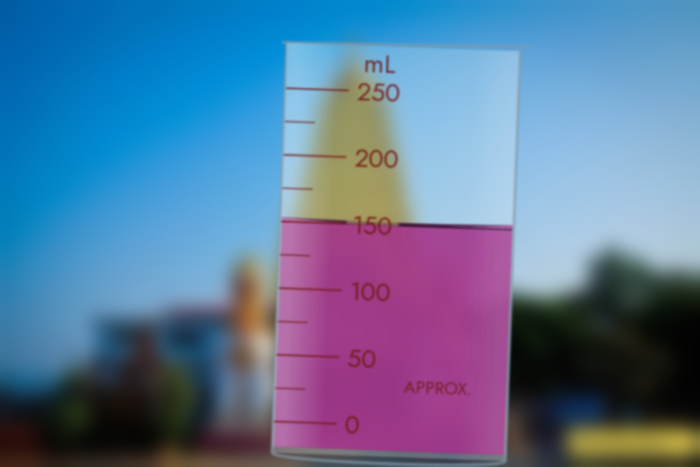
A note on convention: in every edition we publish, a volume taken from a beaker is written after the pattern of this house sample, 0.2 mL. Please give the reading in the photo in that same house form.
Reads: 150 mL
